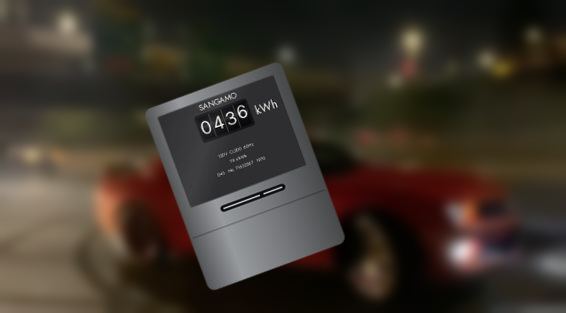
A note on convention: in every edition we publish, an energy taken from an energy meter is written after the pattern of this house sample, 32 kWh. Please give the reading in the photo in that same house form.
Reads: 436 kWh
